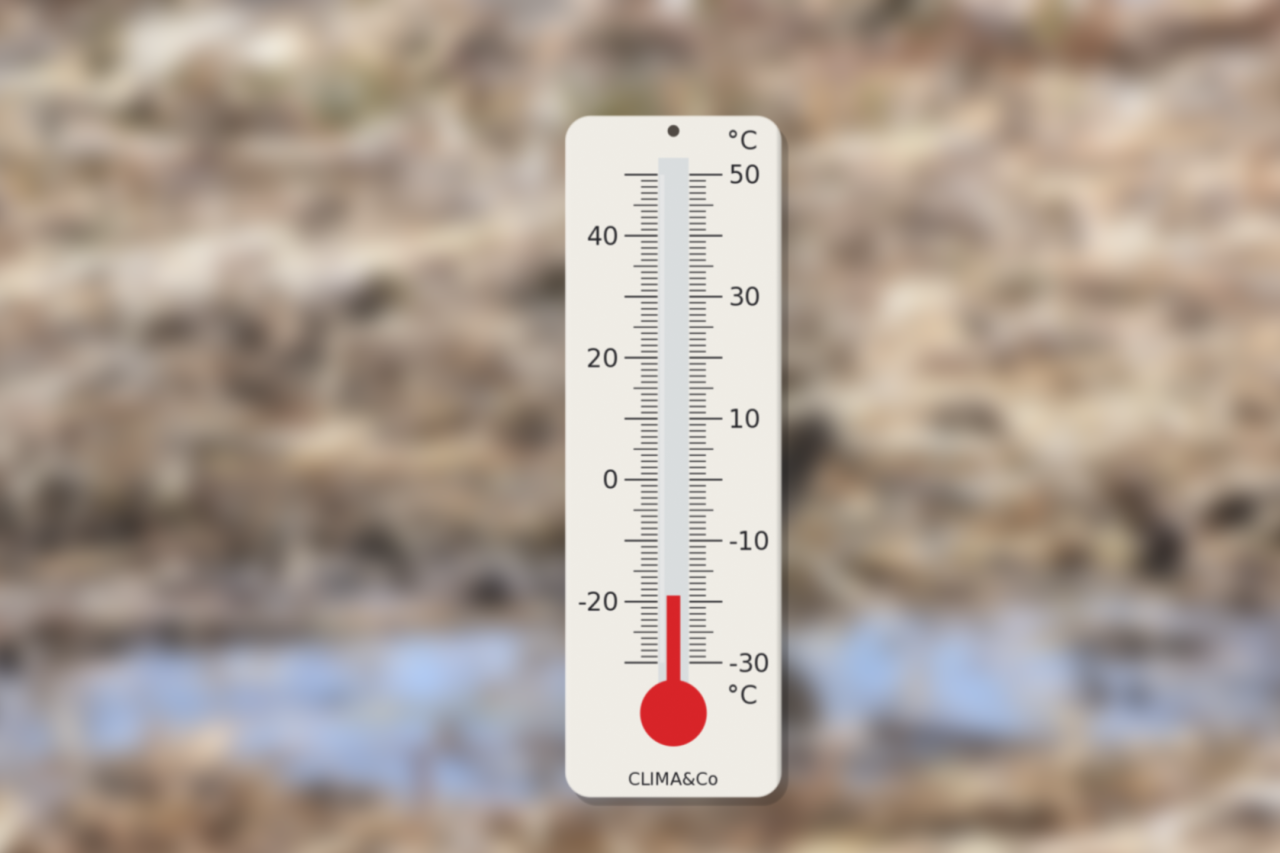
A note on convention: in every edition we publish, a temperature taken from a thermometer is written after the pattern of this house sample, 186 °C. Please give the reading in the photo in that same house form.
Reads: -19 °C
